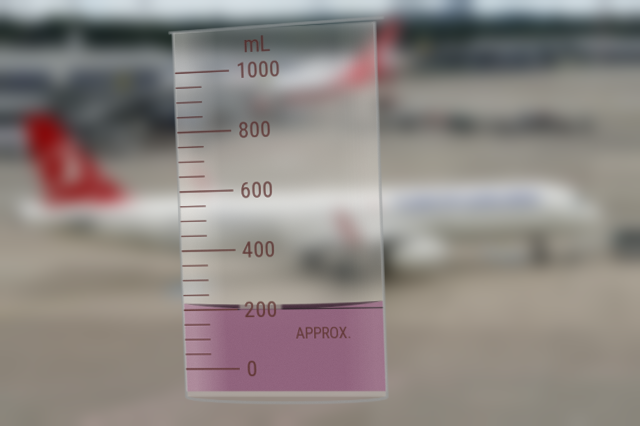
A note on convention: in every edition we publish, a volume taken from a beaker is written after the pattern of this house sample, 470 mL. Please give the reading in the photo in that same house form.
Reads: 200 mL
